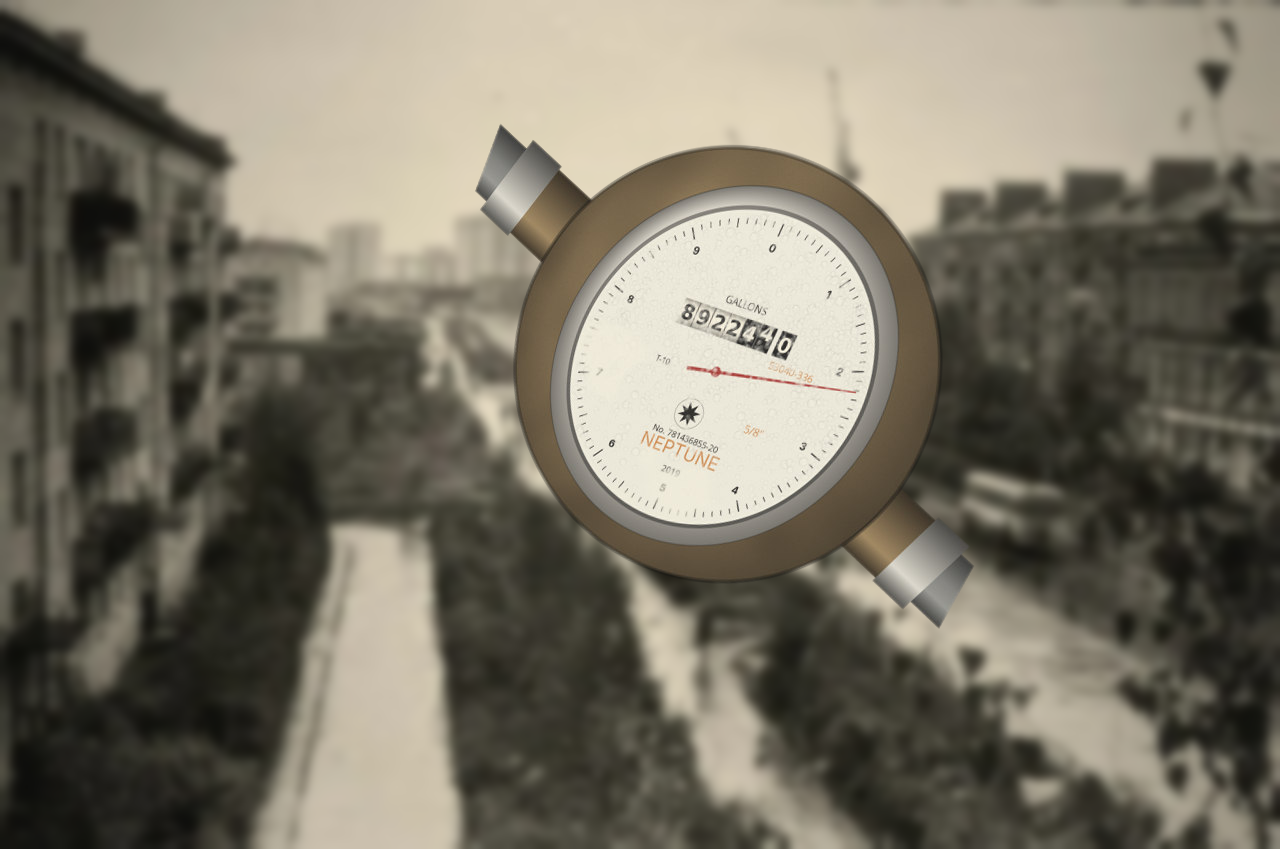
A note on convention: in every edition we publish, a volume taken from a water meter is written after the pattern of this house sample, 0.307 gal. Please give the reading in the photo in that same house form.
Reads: 8922442.2 gal
